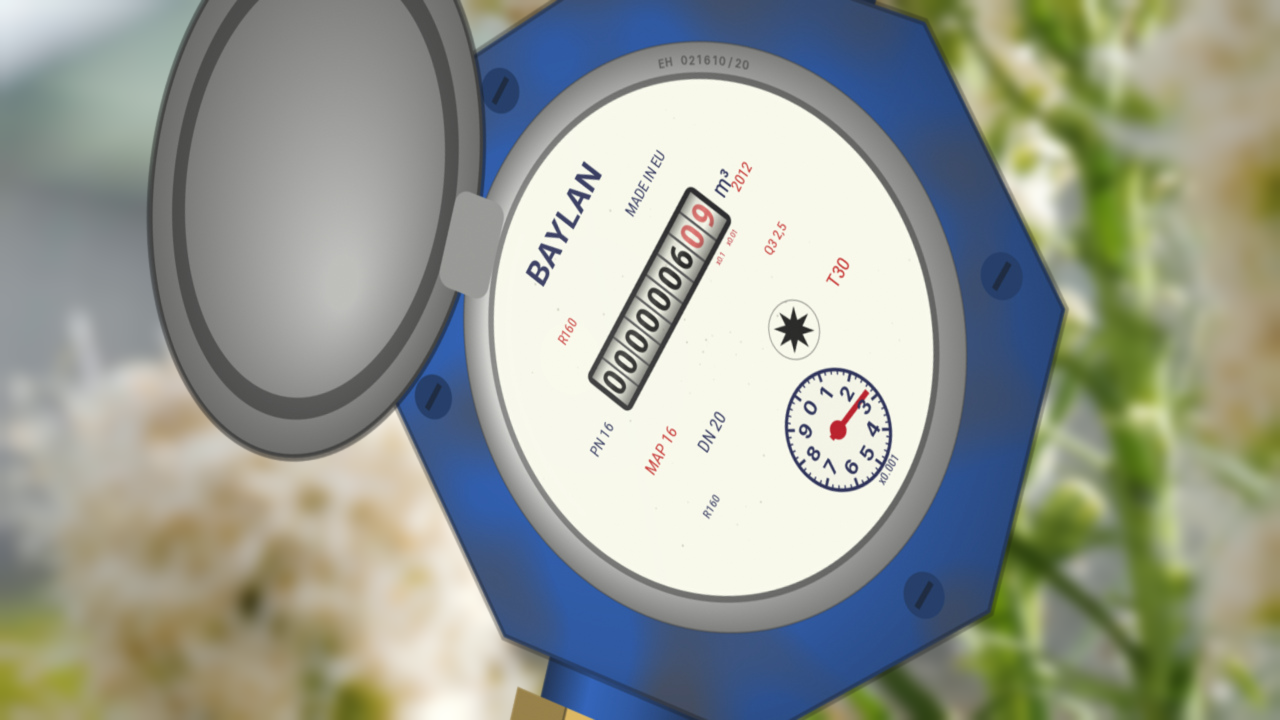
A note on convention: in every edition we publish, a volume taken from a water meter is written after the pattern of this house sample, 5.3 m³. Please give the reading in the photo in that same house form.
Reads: 6.092 m³
